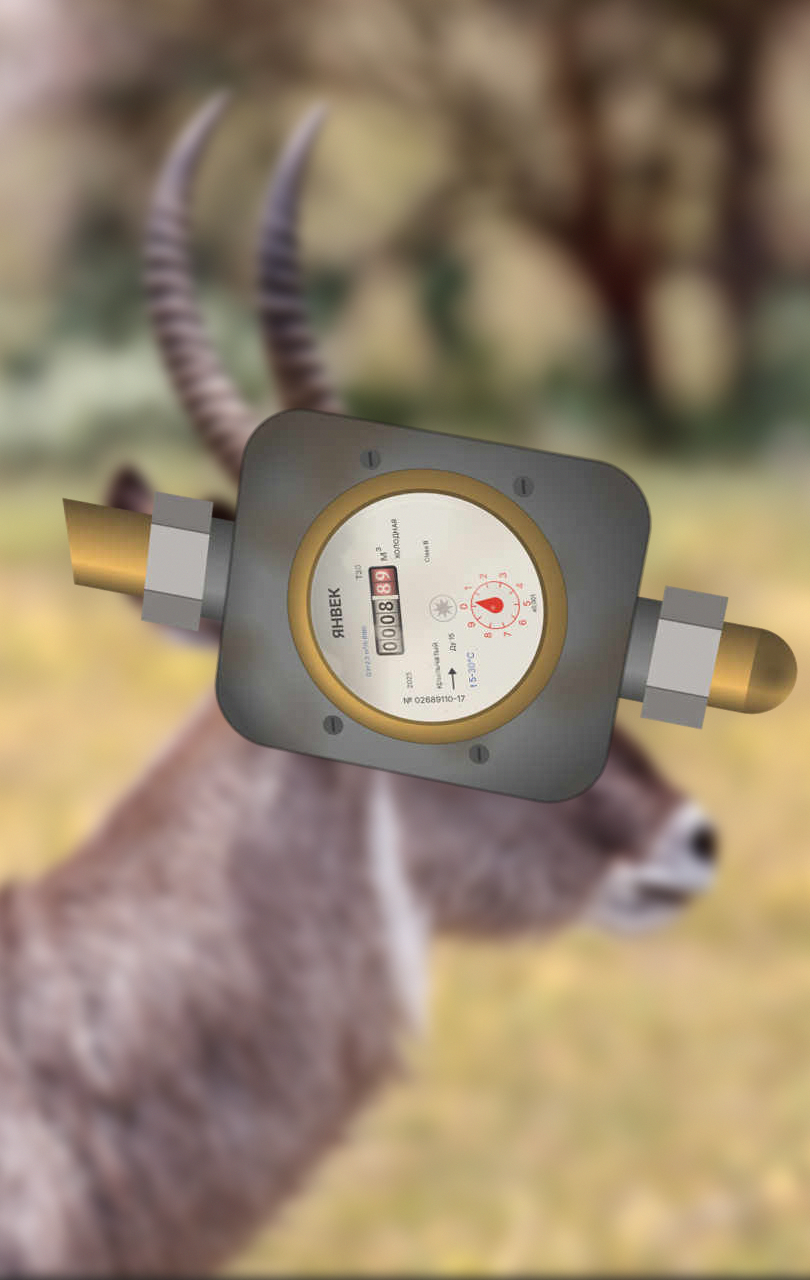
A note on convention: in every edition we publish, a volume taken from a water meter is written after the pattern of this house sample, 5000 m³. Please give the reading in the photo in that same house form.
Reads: 8.890 m³
